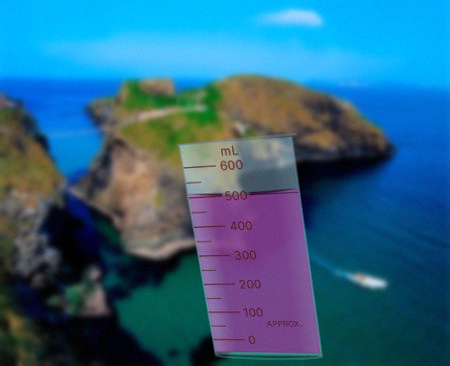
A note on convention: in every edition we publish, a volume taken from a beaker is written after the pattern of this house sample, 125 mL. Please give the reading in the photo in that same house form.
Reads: 500 mL
